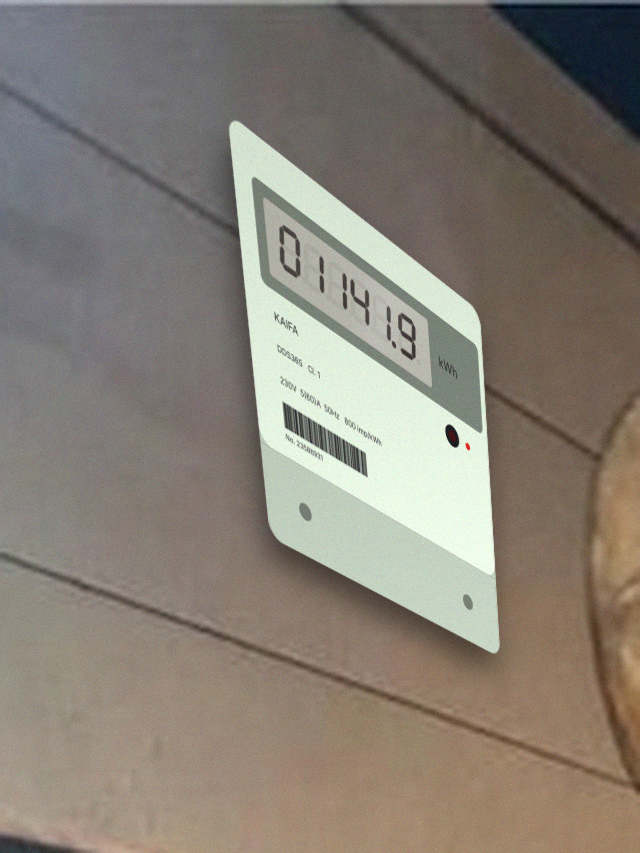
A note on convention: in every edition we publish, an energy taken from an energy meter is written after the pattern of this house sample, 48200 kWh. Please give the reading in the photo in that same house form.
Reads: 1141.9 kWh
